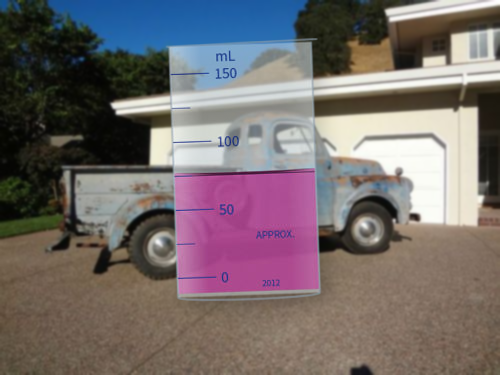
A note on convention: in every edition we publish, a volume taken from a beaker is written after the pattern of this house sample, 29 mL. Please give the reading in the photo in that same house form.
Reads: 75 mL
